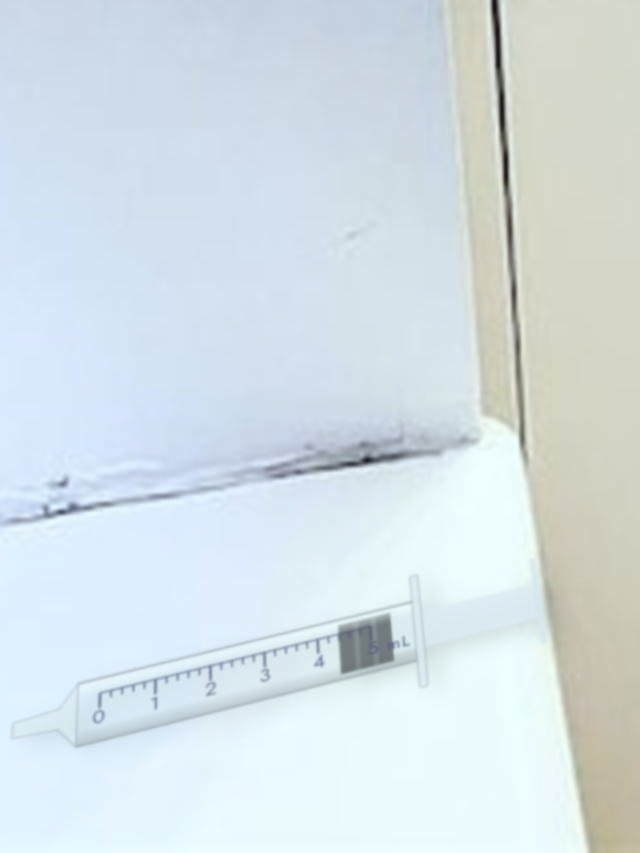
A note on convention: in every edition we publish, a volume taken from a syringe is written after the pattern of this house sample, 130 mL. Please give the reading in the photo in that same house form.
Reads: 4.4 mL
